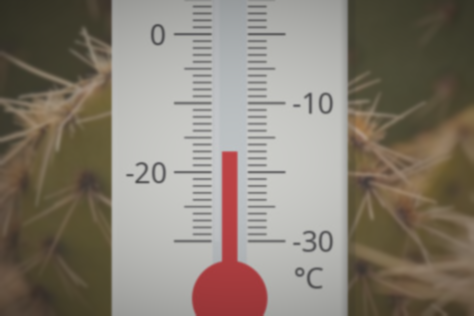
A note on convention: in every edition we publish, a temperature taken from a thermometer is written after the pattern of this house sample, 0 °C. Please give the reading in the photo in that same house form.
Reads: -17 °C
